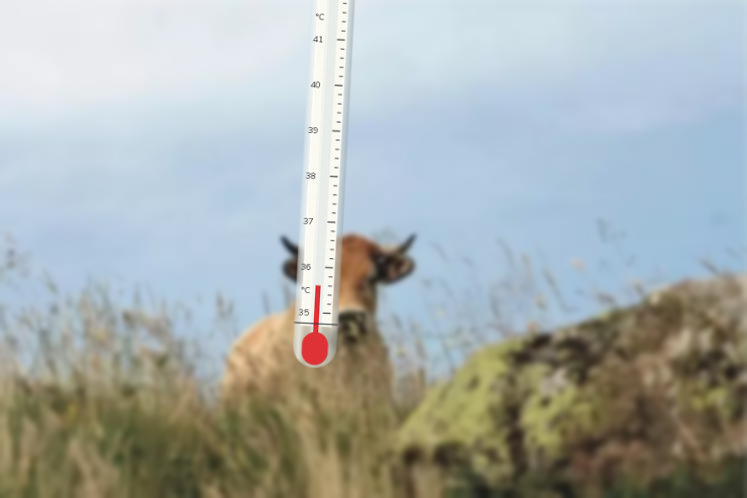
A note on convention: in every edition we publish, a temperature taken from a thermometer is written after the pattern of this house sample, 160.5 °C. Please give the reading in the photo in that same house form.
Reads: 35.6 °C
